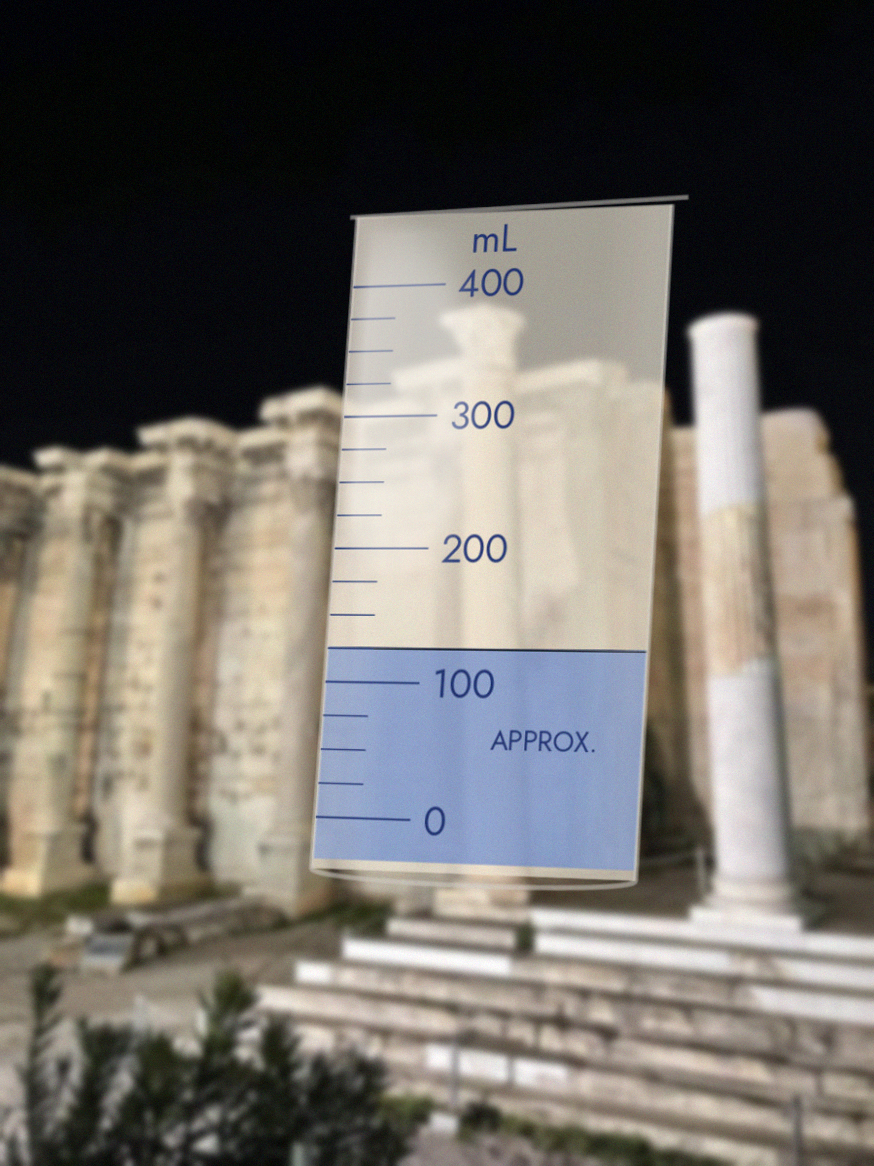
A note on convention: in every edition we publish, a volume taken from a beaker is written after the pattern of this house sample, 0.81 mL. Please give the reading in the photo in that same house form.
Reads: 125 mL
